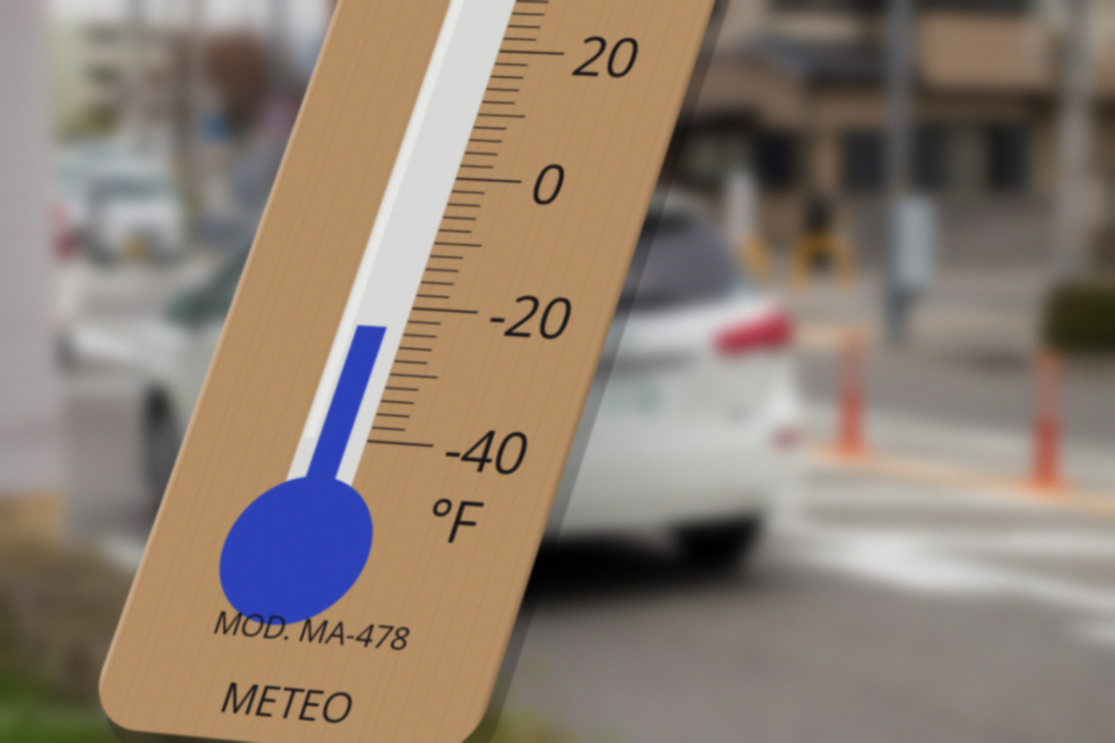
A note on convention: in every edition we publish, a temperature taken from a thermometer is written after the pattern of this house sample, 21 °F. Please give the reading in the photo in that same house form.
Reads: -23 °F
